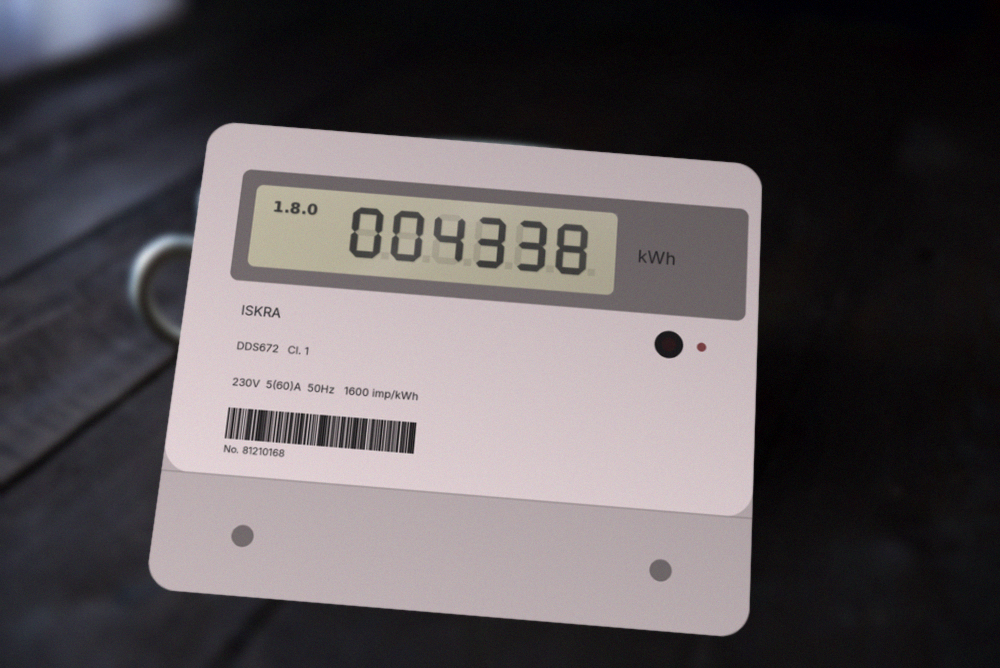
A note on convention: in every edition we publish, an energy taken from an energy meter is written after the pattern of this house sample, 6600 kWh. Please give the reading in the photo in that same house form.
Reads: 4338 kWh
